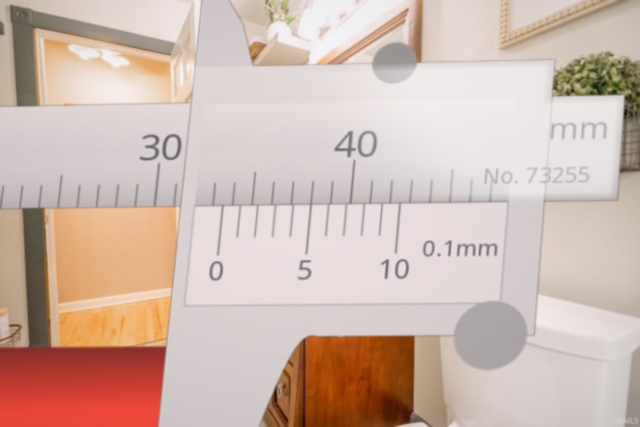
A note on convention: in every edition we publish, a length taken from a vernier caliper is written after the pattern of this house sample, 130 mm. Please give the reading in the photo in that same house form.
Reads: 33.5 mm
